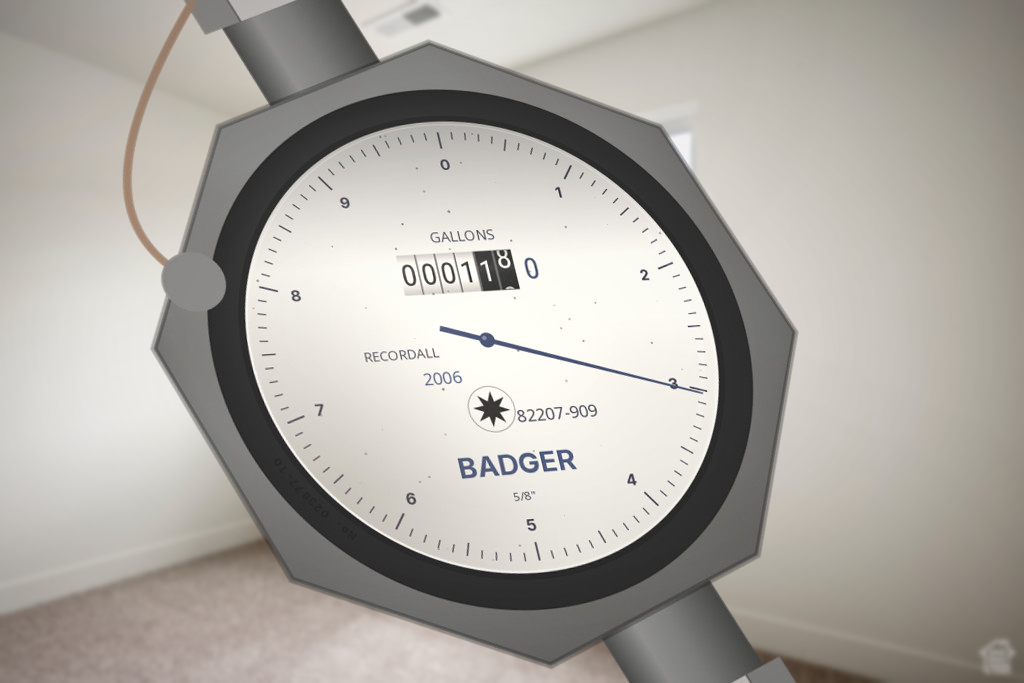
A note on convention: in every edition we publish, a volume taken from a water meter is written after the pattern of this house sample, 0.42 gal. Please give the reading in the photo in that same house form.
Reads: 1183.0 gal
